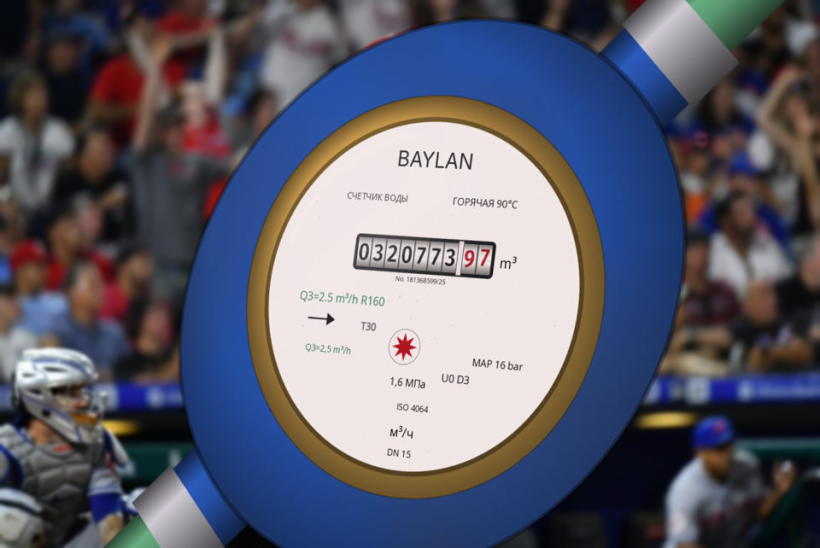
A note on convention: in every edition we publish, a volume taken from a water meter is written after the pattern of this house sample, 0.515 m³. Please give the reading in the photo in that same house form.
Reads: 320773.97 m³
